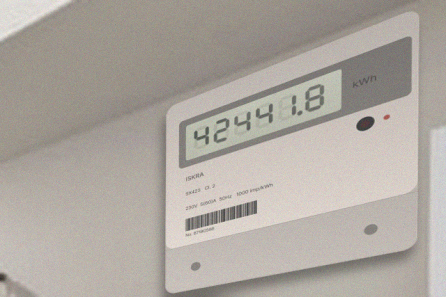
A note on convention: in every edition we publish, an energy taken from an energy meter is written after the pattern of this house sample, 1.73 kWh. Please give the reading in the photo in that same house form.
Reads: 42441.8 kWh
